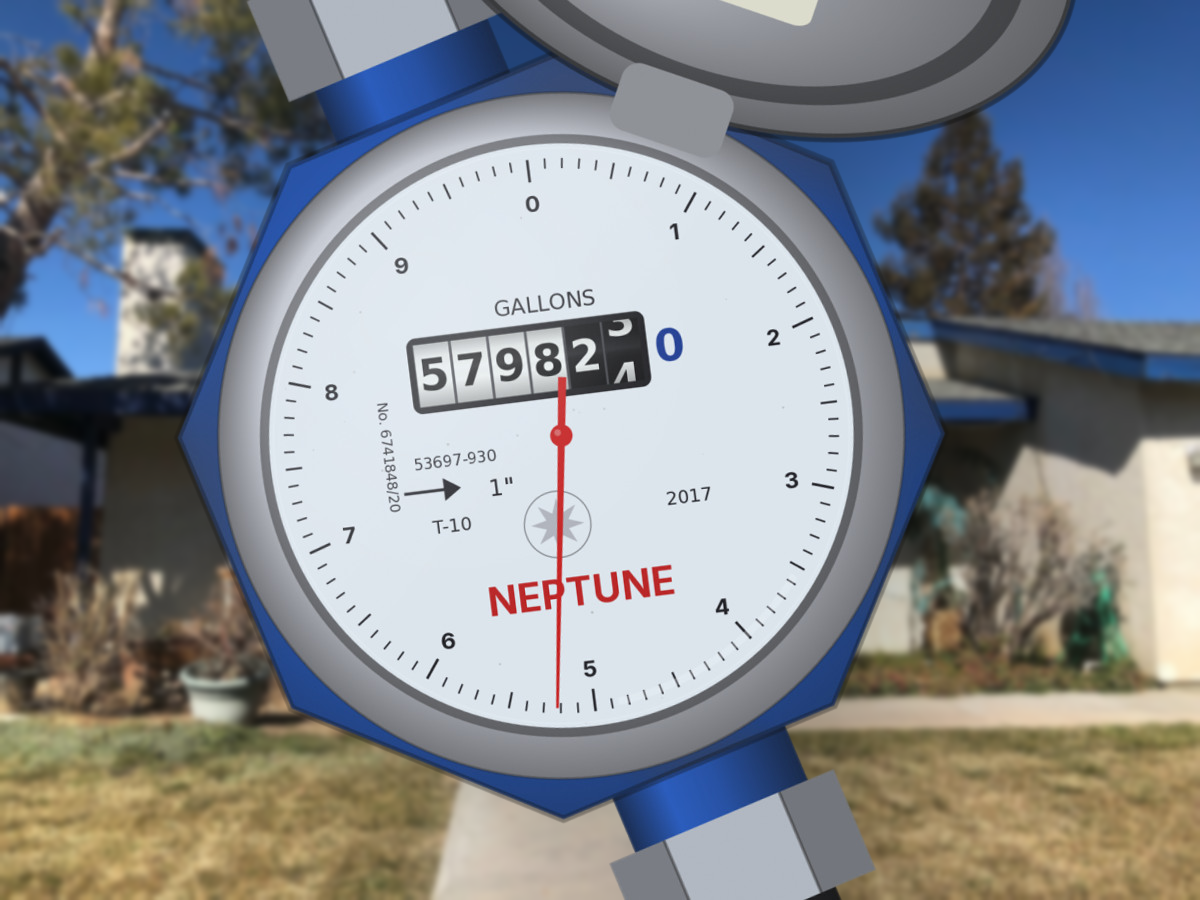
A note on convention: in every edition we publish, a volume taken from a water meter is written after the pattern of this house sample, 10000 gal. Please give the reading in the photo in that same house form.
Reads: 5798235.2 gal
